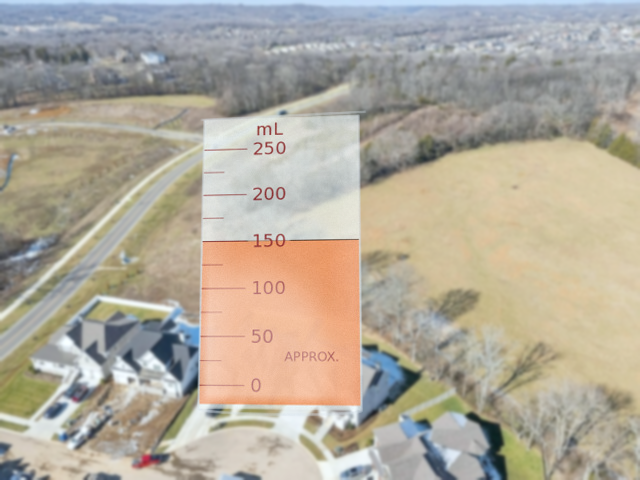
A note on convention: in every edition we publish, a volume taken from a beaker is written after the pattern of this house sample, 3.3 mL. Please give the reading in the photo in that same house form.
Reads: 150 mL
